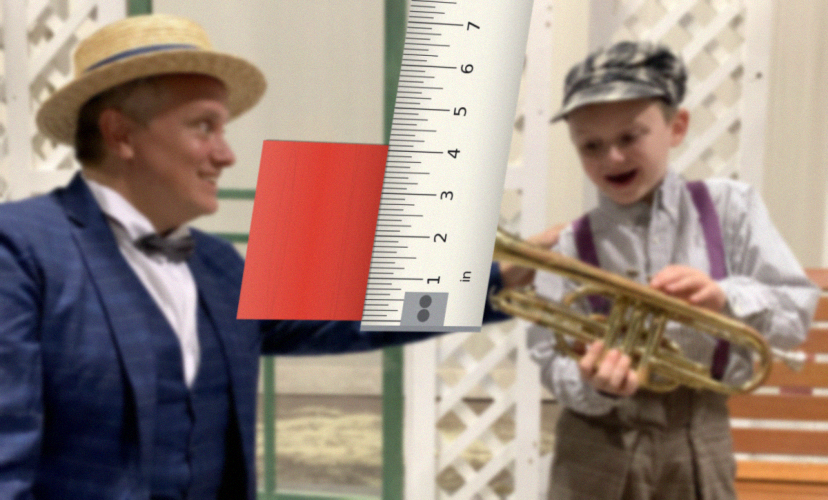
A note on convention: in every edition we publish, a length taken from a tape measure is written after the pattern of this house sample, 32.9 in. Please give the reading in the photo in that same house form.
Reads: 4.125 in
